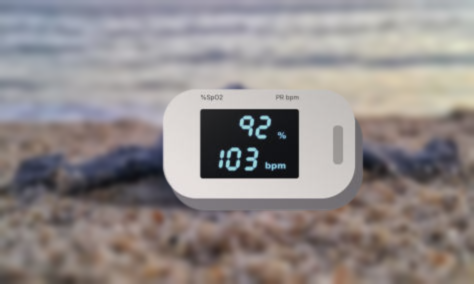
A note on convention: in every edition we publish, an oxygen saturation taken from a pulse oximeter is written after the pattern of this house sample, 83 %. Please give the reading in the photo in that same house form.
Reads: 92 %
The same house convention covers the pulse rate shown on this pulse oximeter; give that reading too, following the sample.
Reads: 103 bpm
